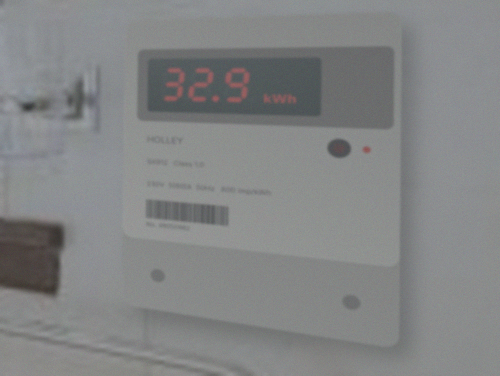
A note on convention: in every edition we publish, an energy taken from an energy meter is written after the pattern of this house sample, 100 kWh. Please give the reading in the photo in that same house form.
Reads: 32.9 kWh
